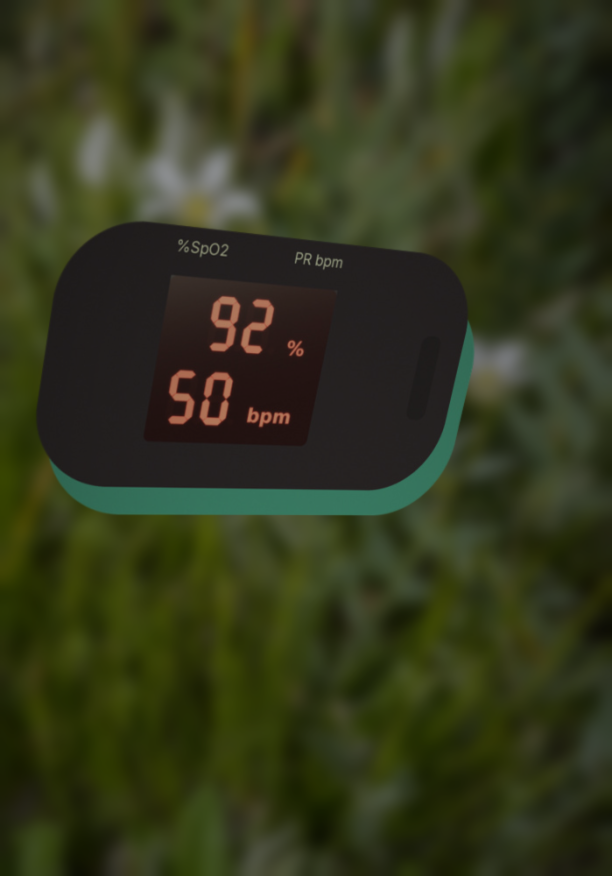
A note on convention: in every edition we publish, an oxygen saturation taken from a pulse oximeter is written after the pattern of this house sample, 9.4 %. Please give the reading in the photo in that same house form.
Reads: 92 %
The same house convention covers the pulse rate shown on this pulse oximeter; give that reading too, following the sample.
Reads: 50 bpm
